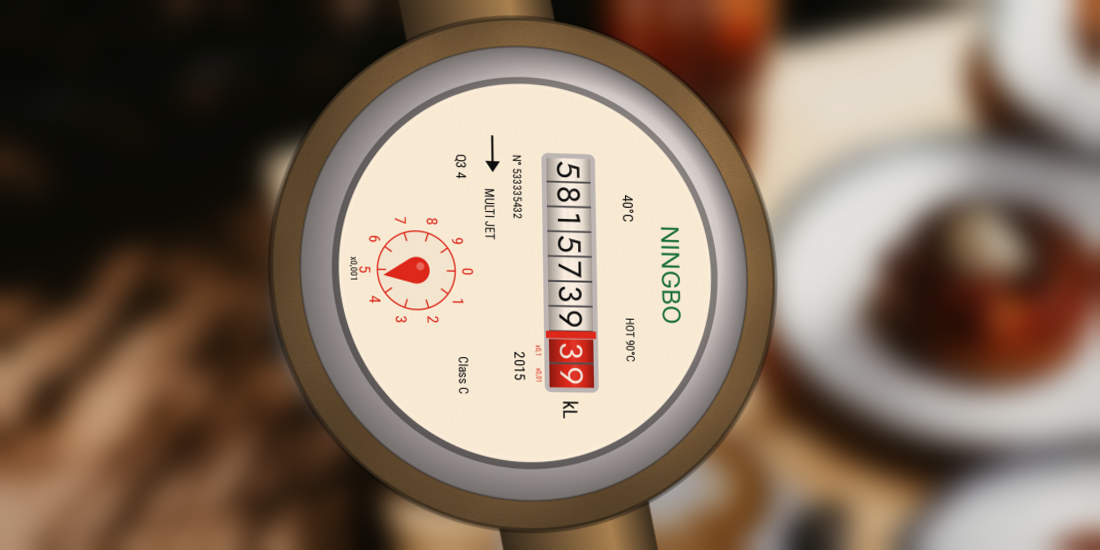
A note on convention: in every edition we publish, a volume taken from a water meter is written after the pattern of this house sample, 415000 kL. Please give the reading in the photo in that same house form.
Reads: 5815739.394 kL
